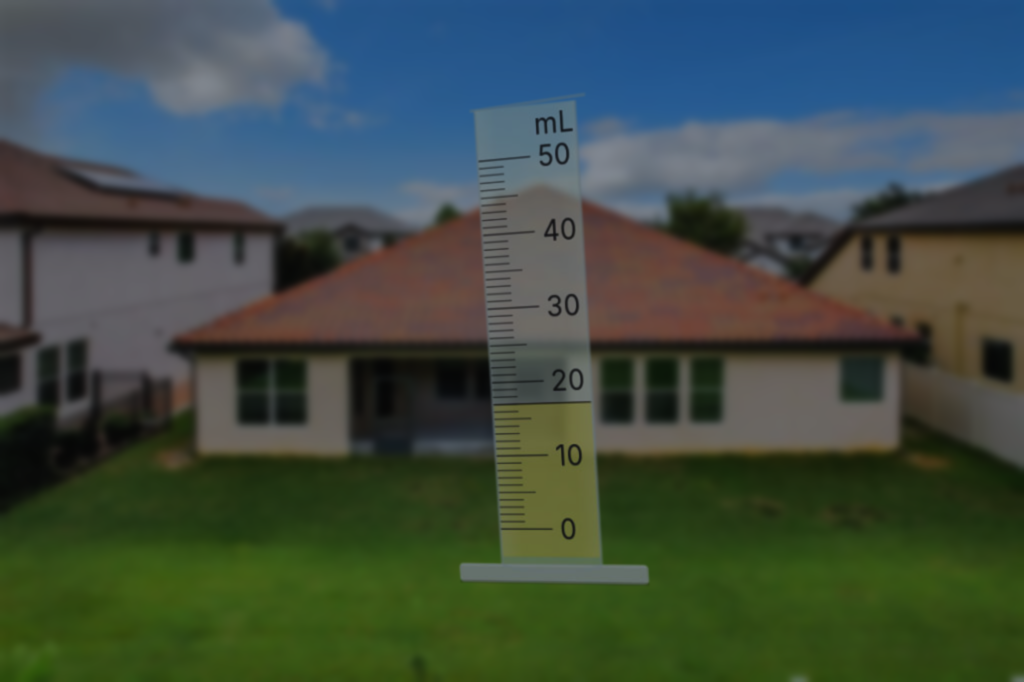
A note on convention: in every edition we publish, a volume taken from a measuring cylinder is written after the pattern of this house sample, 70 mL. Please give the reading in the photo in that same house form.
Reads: 17 mL
